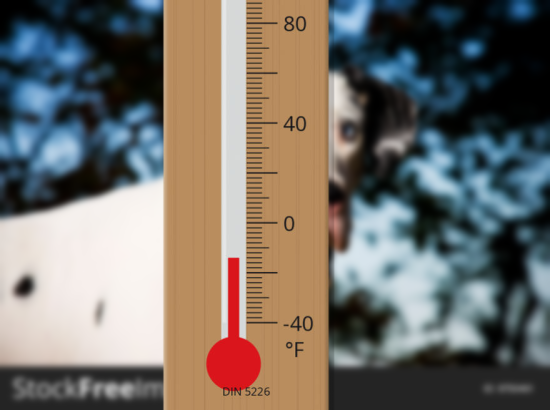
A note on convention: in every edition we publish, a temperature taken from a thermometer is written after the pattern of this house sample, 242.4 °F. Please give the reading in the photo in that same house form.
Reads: -14 °F
